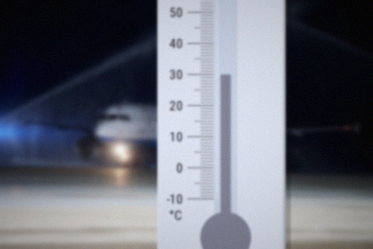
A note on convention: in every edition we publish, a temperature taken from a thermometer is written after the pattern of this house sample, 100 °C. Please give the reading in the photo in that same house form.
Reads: 30 °C
